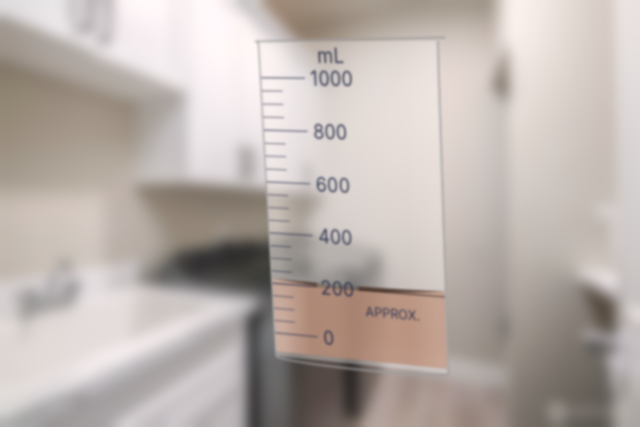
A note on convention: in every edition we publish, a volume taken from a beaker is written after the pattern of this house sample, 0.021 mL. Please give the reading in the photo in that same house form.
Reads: 200 mL
